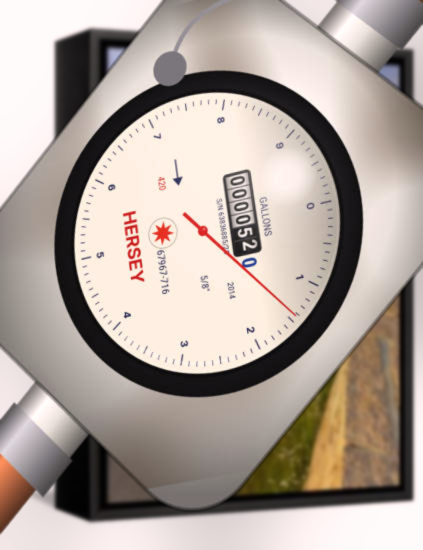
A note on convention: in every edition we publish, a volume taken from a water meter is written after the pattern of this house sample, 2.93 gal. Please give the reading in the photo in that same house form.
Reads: 521.4 gal
